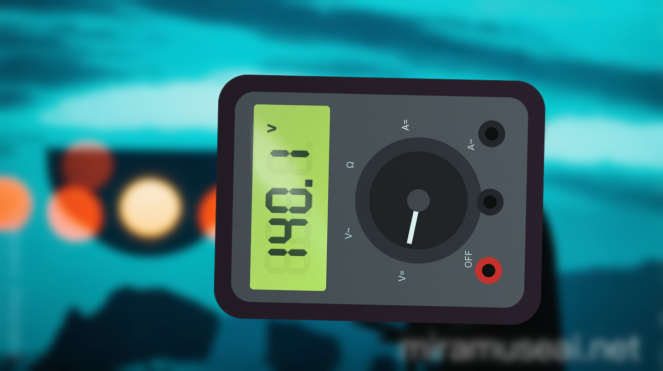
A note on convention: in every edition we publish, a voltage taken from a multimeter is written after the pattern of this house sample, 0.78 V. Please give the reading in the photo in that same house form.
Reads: 140.1 V
